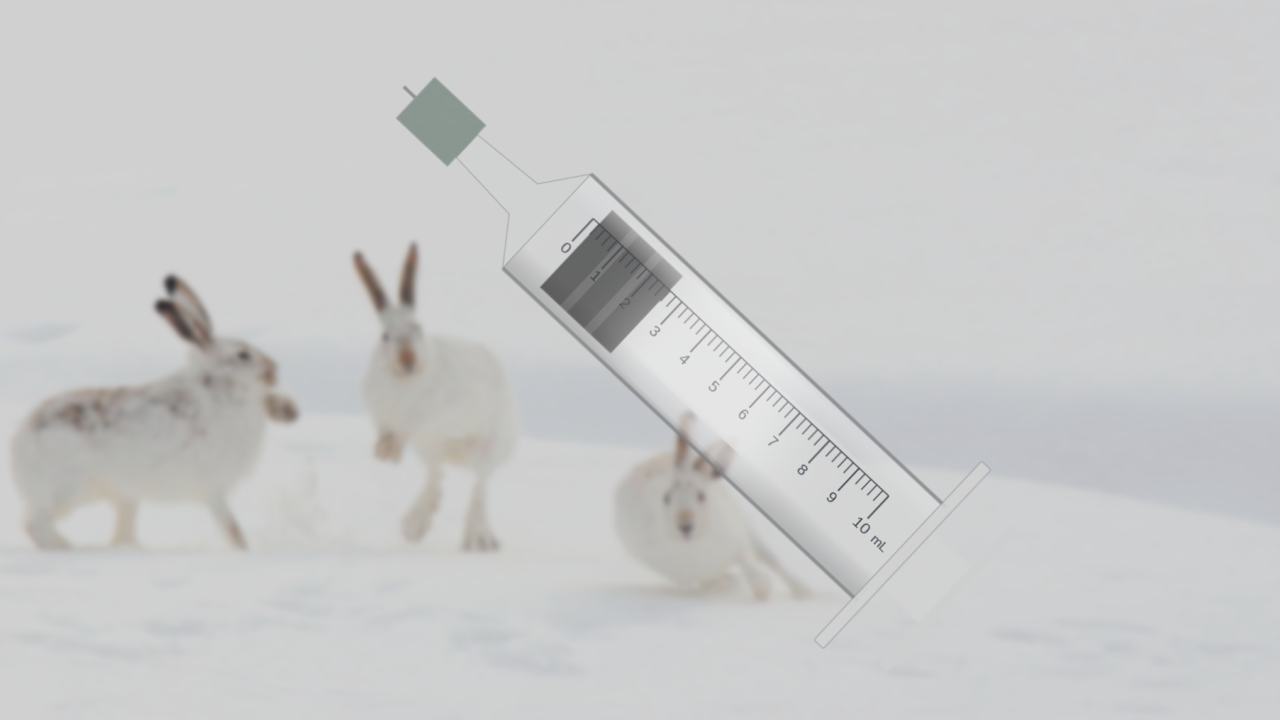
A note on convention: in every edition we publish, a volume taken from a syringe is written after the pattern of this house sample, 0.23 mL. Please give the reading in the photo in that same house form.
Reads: 0.2 mL
